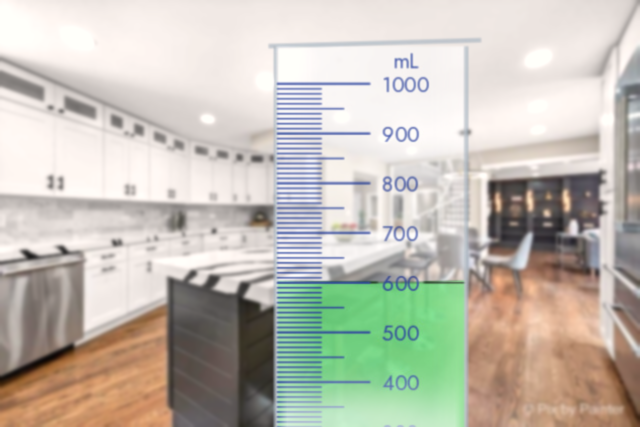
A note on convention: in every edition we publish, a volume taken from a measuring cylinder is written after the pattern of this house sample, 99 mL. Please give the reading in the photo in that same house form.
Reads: 600 mL
